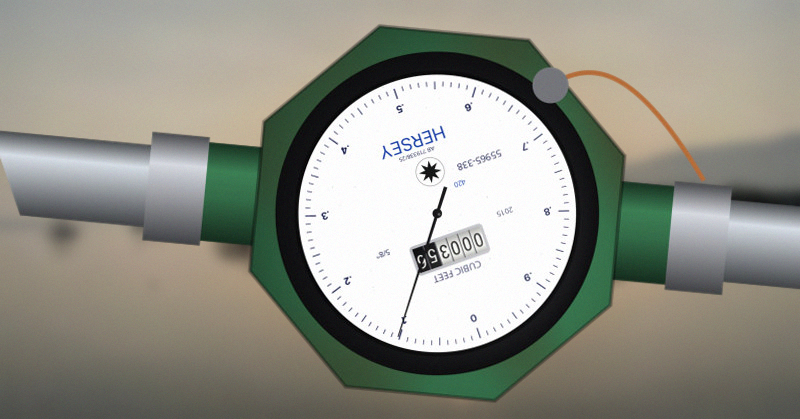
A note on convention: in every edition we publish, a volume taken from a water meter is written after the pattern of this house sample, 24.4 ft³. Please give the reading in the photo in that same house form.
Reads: 356.10 ft³
